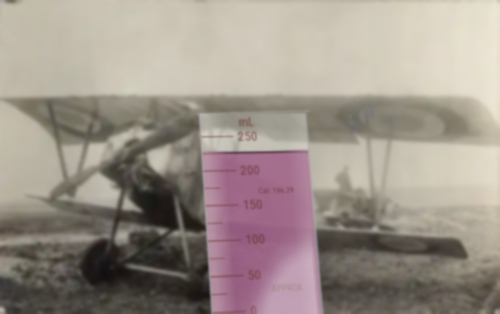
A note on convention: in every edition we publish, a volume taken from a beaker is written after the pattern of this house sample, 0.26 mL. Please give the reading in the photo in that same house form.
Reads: 225 mL
